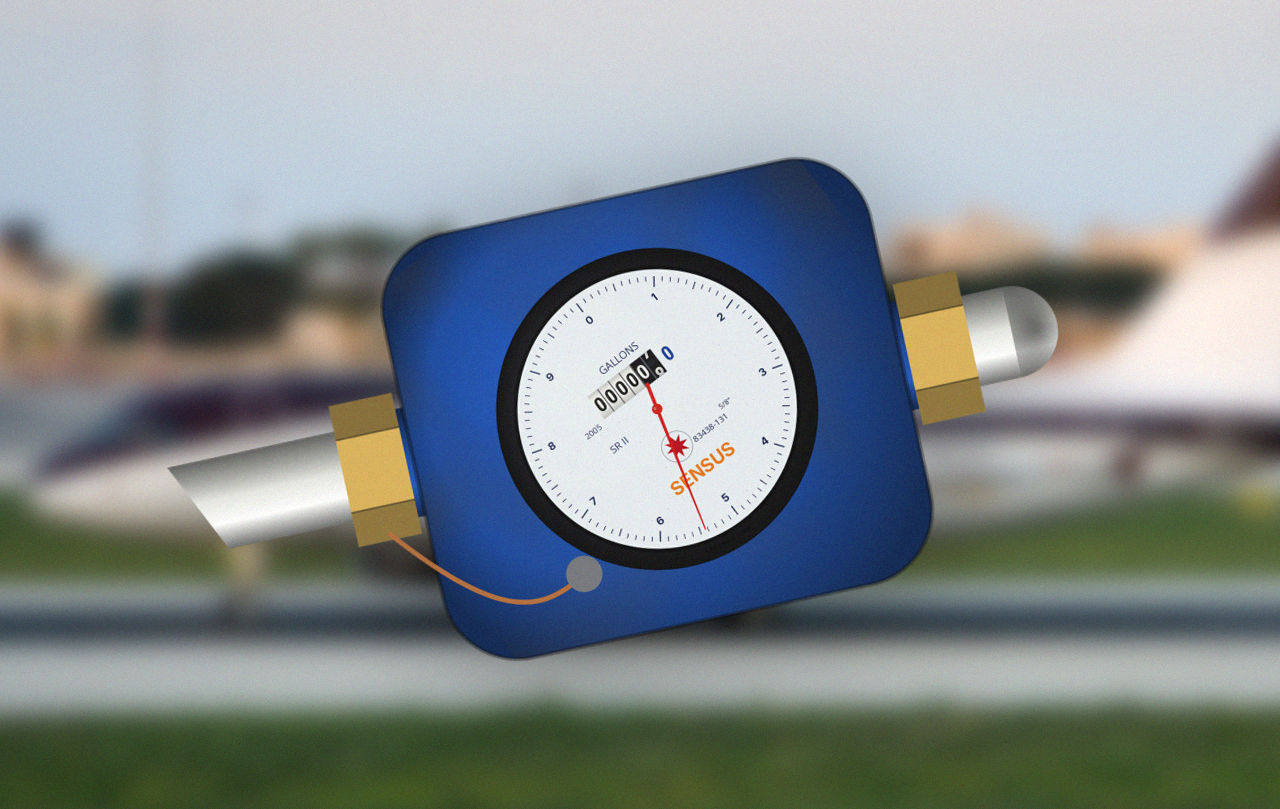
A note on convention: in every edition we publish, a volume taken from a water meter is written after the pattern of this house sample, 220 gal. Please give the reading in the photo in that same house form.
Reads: 75.4 gal
